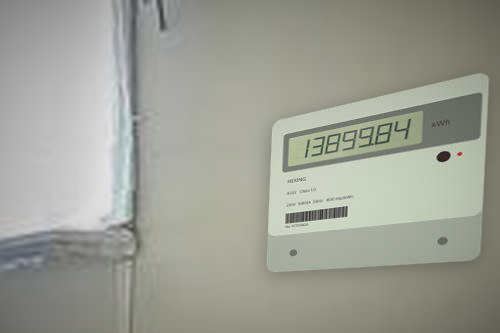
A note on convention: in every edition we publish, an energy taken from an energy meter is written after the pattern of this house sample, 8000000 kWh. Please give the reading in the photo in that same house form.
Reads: 13899.84 kWh
